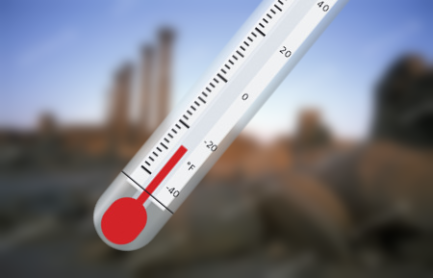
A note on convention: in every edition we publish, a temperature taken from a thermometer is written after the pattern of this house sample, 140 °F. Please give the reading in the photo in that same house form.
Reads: -26 °F
